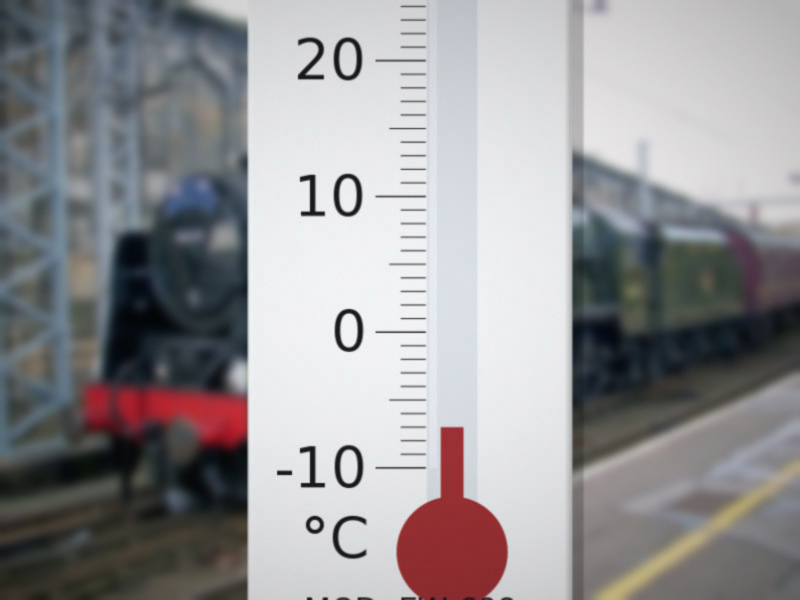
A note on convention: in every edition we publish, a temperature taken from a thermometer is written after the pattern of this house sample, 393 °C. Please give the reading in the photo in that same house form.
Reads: -7 °C
